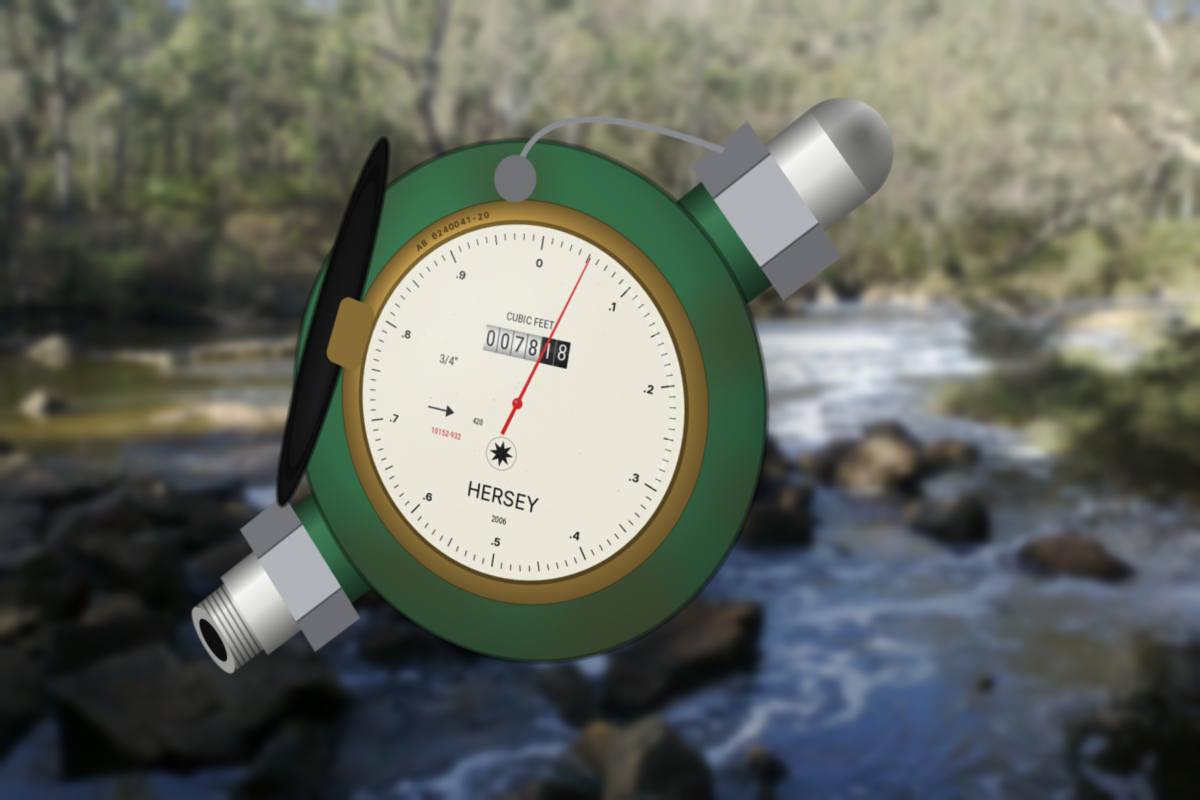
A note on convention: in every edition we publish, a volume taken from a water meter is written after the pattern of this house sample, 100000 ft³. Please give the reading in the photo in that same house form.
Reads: 7818.05 ft³
